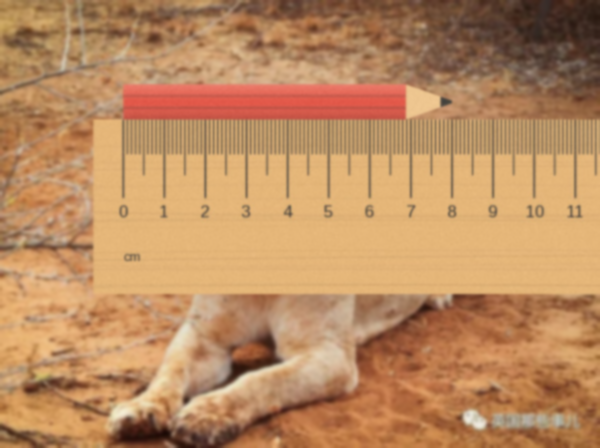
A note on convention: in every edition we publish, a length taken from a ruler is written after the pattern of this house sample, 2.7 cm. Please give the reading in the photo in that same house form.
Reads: 8 cm
